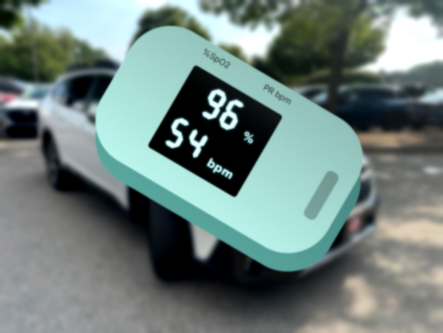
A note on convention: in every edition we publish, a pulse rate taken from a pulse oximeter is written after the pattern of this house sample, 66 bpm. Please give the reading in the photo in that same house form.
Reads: 54 bpm
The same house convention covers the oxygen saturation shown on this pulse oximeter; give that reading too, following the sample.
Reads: 96 %
